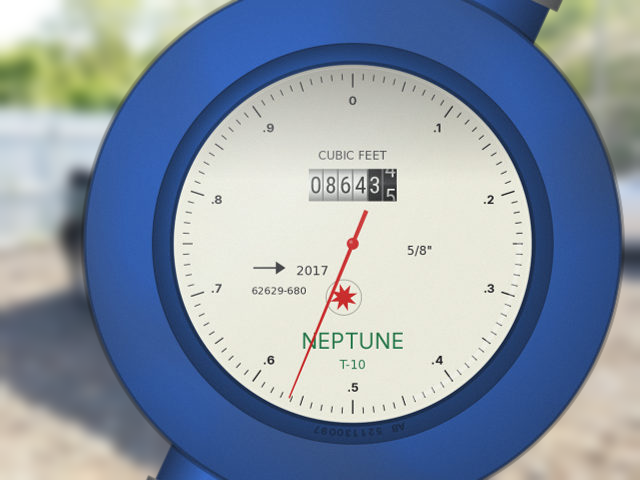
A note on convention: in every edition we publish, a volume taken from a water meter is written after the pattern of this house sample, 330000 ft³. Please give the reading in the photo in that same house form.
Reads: 86434.56 ft³
